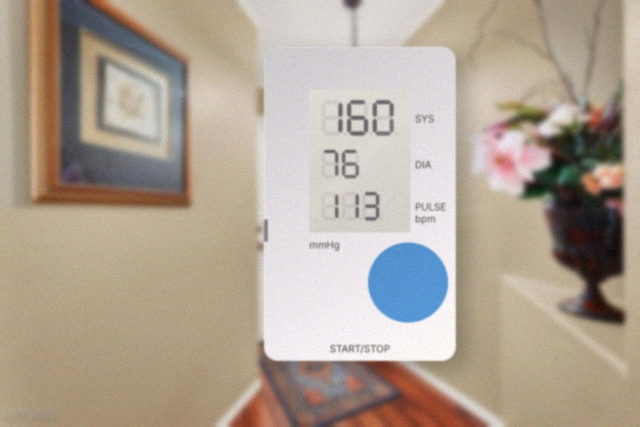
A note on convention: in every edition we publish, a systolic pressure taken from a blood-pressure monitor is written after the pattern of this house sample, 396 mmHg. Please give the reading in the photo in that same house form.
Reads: 160 mmHg
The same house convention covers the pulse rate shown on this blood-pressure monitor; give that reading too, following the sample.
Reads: 113 bpm
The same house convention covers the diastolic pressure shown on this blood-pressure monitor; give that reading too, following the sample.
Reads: 76 mmHg
